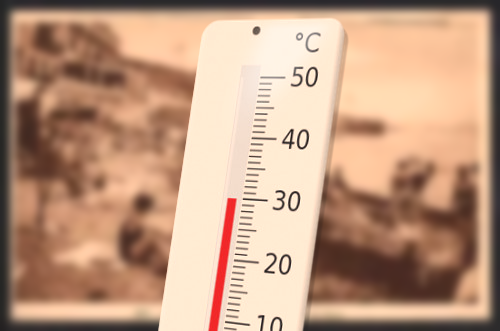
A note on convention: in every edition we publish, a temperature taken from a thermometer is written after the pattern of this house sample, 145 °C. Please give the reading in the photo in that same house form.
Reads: 30 °C
